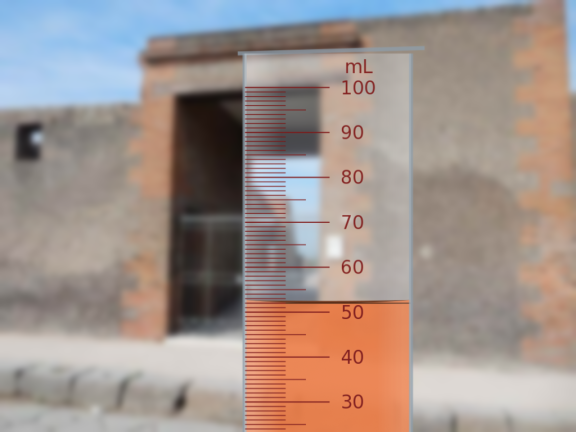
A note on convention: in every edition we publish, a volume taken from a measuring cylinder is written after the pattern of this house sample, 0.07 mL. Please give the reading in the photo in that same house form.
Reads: 52 mL
